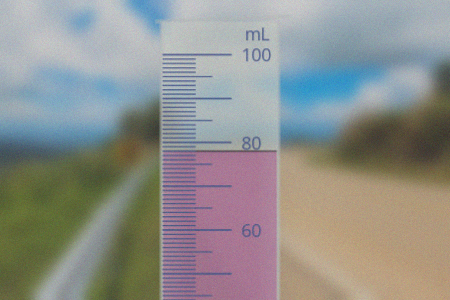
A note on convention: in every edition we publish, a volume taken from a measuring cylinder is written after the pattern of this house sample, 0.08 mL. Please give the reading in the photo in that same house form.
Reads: 78 mL
